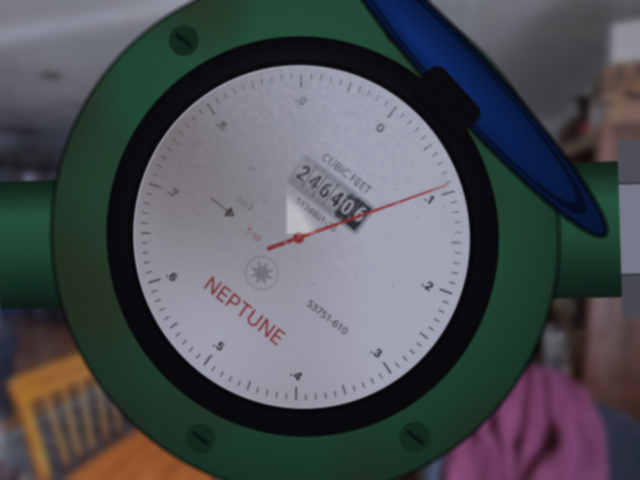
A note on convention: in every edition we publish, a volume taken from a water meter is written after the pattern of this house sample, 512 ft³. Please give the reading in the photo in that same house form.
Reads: 246406.09 ft³
